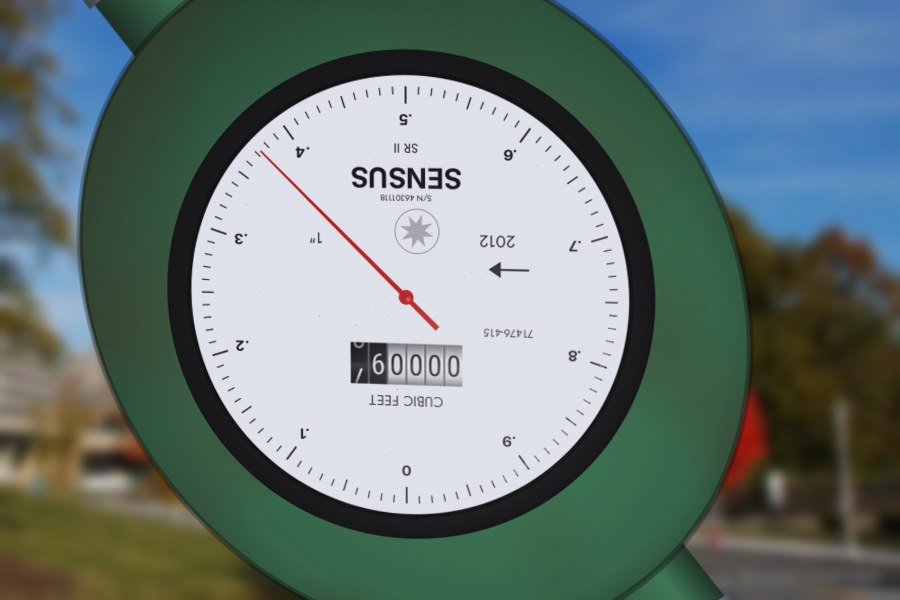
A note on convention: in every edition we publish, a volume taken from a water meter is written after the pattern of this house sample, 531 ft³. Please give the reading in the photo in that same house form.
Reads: 97.37 ft³
